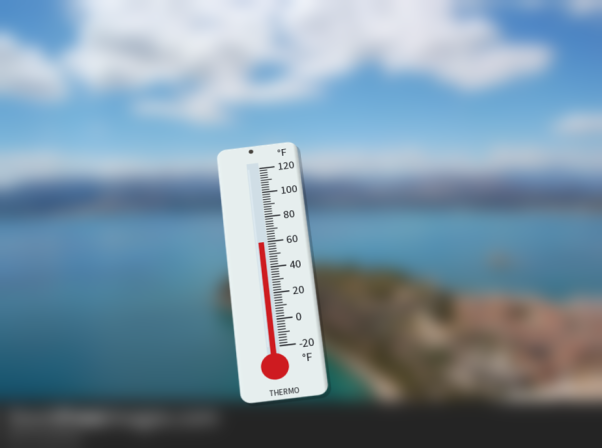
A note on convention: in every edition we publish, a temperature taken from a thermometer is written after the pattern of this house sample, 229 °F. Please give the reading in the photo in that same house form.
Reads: 60 °F
